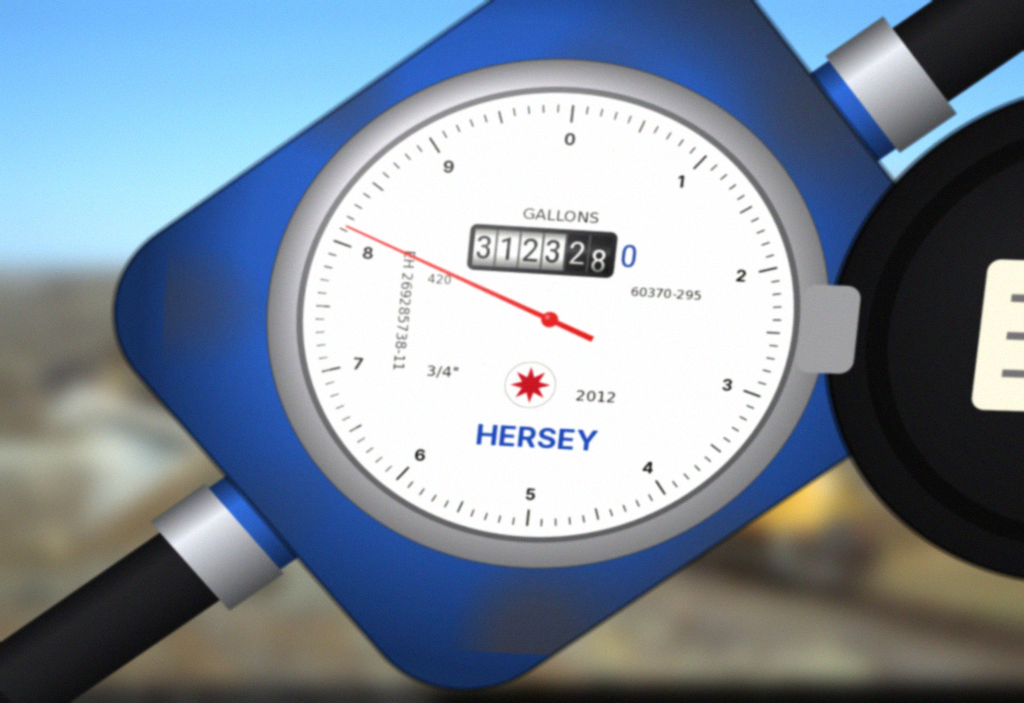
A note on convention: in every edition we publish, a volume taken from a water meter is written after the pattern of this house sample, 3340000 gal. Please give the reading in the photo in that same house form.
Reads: 3123278.1 gal
